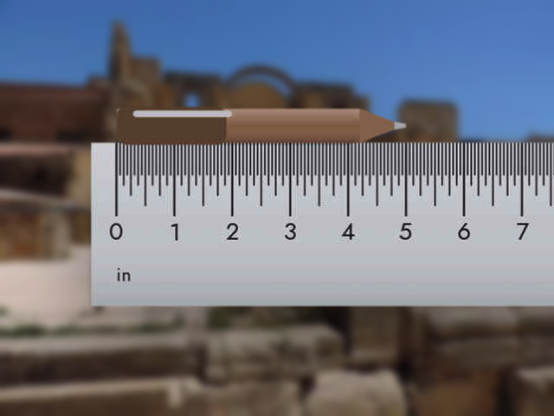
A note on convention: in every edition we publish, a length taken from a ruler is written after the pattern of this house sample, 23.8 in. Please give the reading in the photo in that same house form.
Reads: 5 in
